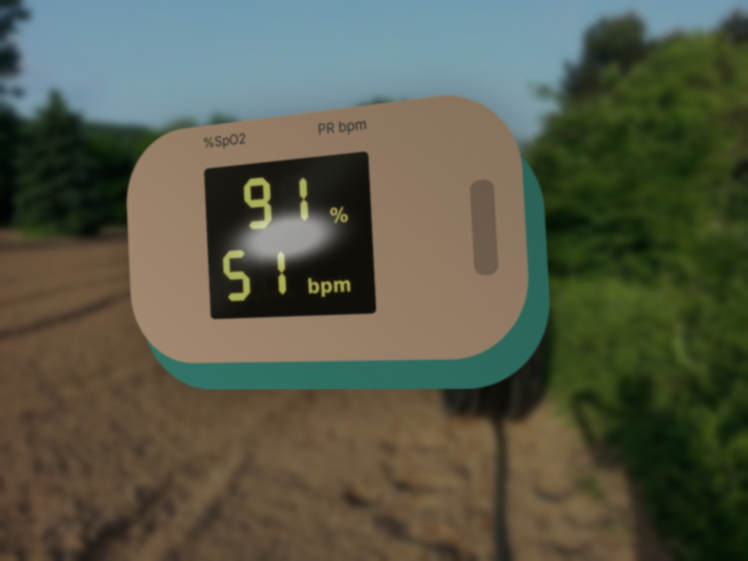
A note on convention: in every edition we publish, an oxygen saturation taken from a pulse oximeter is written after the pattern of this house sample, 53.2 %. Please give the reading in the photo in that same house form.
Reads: 91 %
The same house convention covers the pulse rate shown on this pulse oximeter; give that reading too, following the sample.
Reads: 51 bpm
